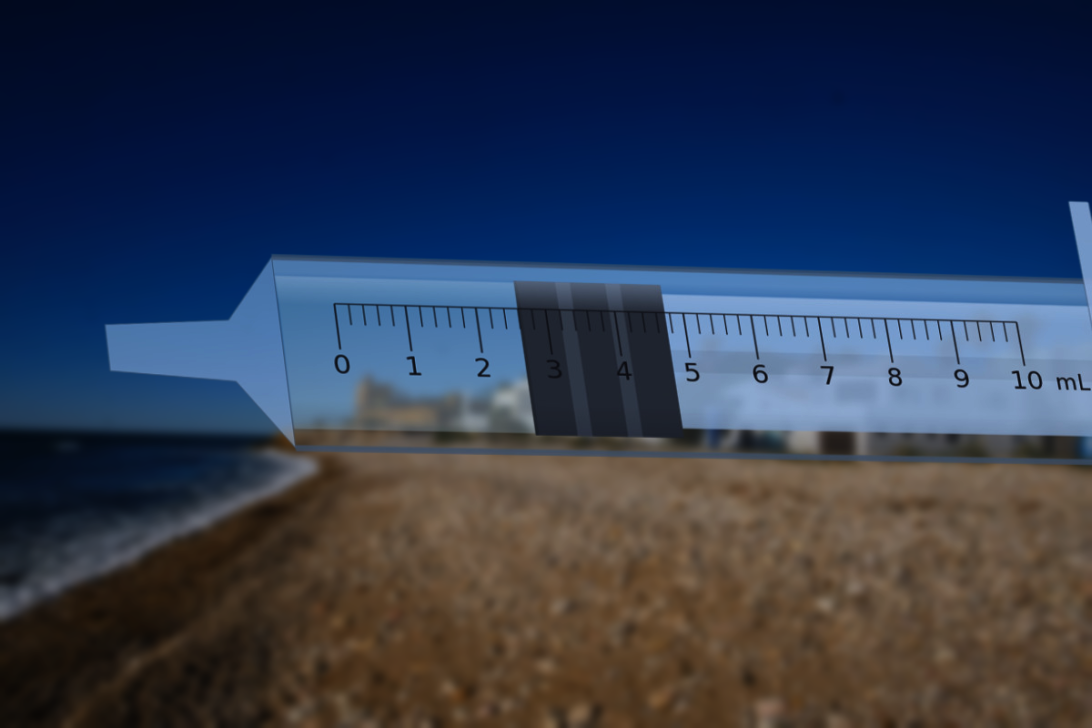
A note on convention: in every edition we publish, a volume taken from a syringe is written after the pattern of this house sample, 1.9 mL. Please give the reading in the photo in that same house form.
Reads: 2.6 mL
